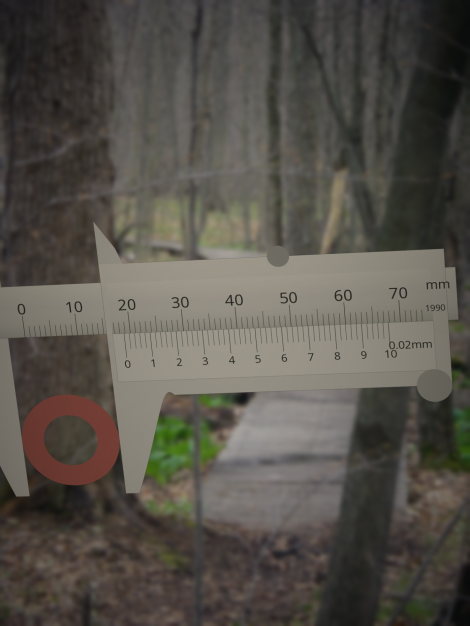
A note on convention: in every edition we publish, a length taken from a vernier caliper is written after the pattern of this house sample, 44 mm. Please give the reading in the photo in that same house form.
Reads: 18.8 mm
